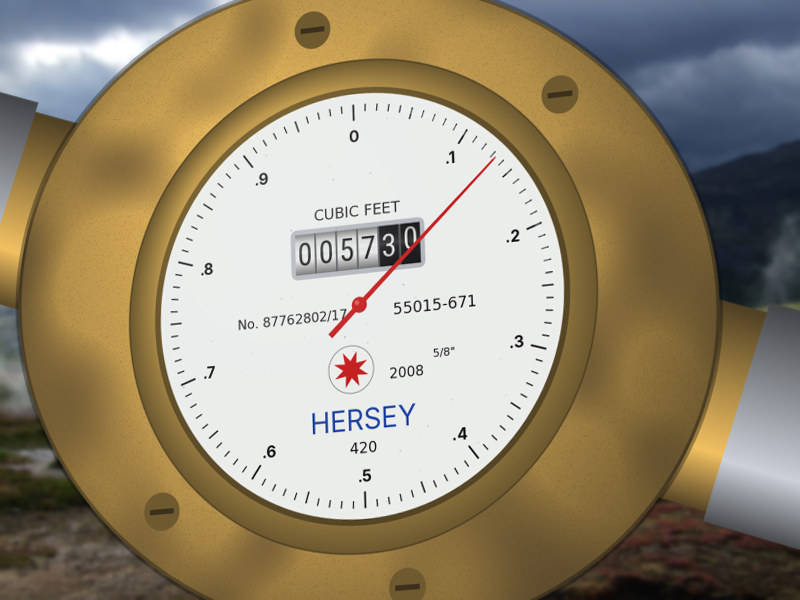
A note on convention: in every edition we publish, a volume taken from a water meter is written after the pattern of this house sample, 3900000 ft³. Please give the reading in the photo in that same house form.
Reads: 5730.13 ft³
